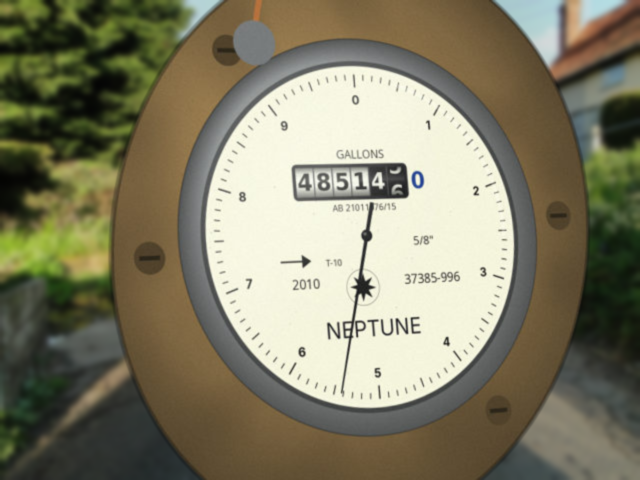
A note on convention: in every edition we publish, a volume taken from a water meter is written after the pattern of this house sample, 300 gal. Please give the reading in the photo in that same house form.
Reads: 4851455.4 gal
